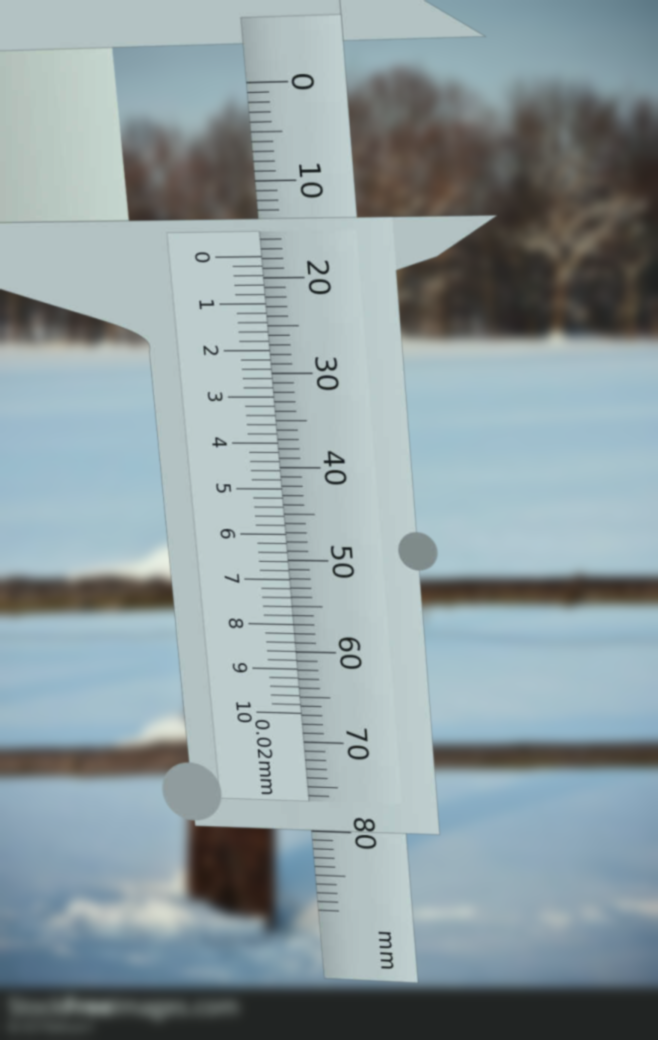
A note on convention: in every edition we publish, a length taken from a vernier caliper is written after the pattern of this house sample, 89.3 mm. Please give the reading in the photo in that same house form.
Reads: 17.8 mm
